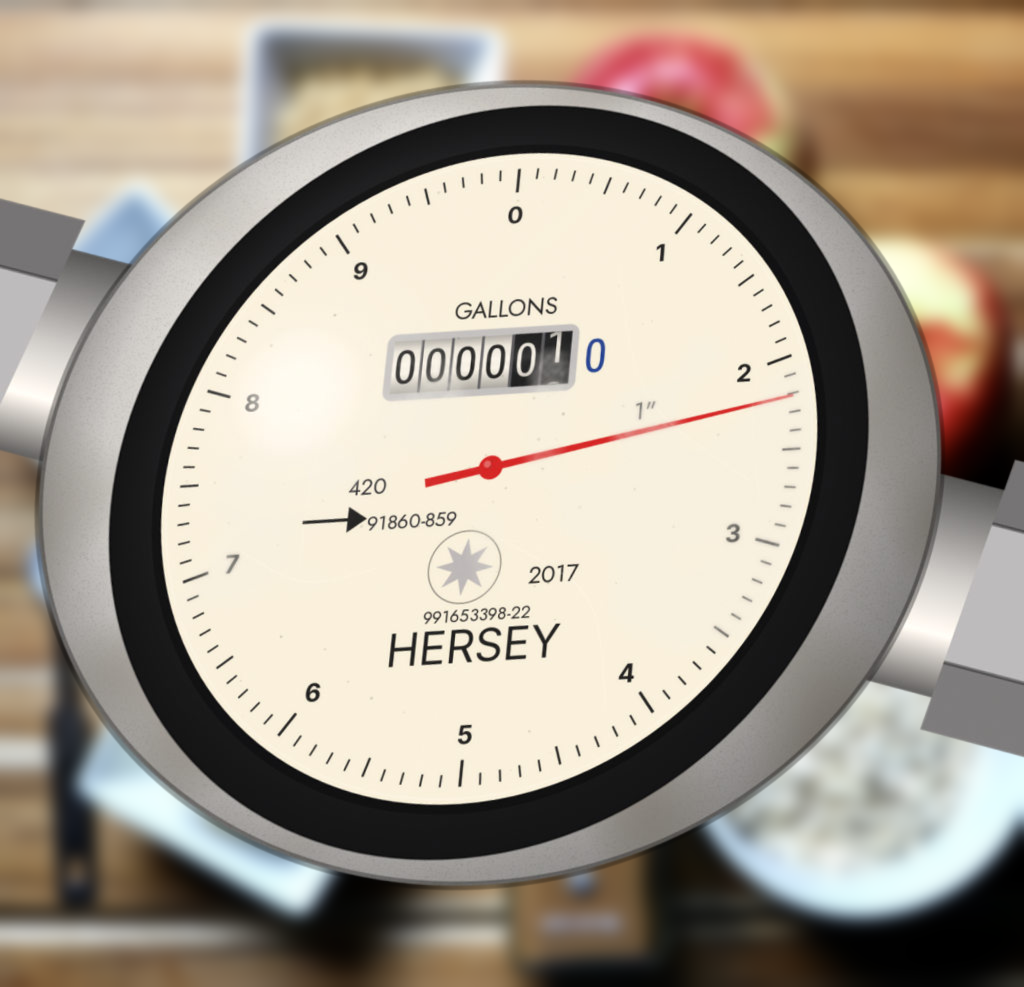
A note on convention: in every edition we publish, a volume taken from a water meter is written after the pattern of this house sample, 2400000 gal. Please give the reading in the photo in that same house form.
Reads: 12.2 gal
